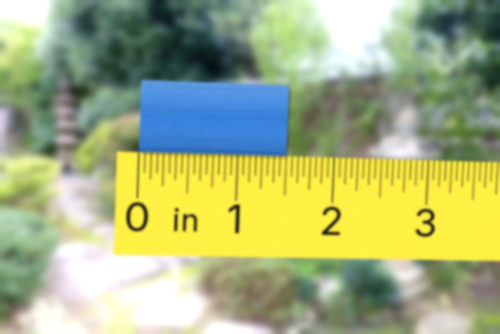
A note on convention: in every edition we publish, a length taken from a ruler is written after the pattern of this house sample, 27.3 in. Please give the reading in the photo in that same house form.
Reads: 1.5 in
